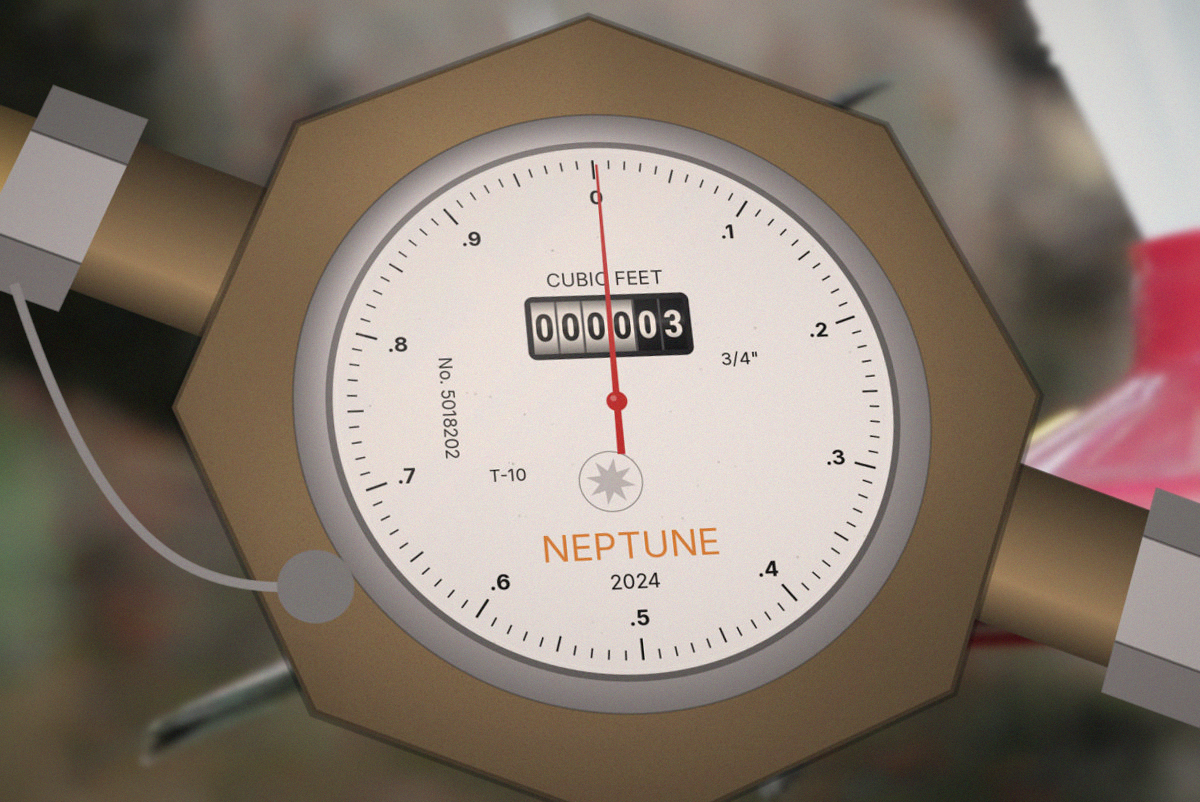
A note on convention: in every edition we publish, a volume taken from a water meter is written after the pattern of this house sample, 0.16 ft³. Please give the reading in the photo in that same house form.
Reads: 3.00 ft³
